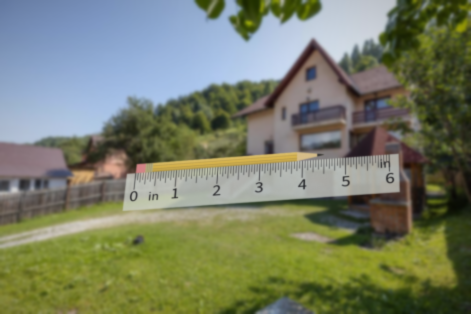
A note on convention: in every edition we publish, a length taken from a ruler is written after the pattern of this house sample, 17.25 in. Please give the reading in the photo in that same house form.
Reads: 4.5 in
